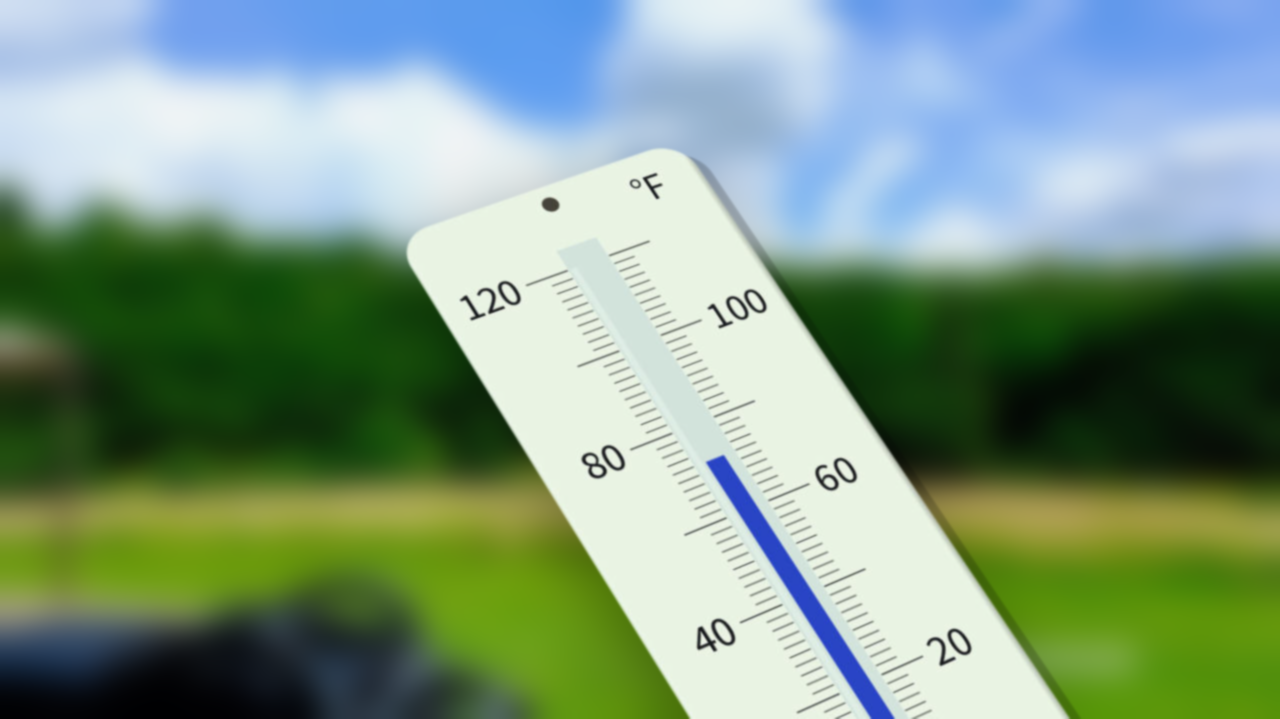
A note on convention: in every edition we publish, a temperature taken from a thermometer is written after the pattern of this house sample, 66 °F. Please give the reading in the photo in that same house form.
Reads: 72 °F
